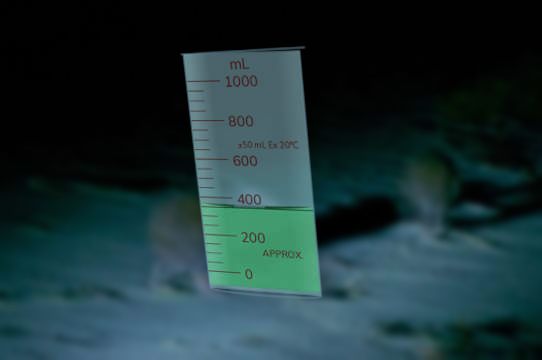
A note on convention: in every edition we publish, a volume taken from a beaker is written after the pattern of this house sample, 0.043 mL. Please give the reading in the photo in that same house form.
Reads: 350 mL
